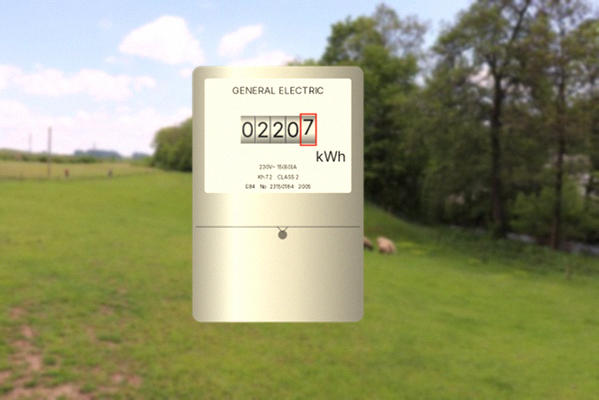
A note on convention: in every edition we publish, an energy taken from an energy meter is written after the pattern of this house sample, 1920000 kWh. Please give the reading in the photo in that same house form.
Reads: 220.7 kWh
